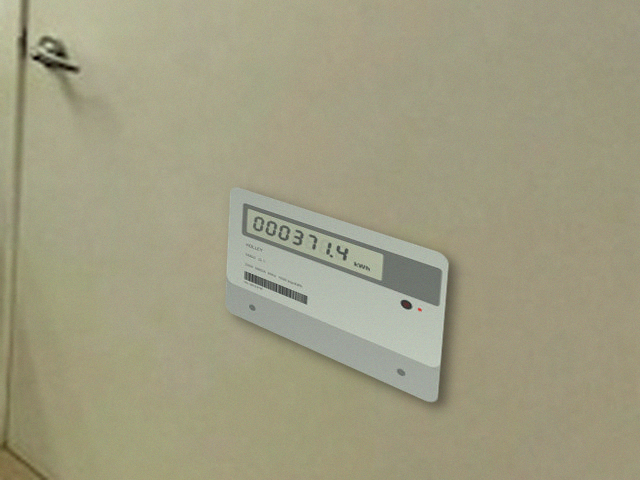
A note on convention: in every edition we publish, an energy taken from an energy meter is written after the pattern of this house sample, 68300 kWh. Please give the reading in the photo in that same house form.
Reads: 371.4 kWh
